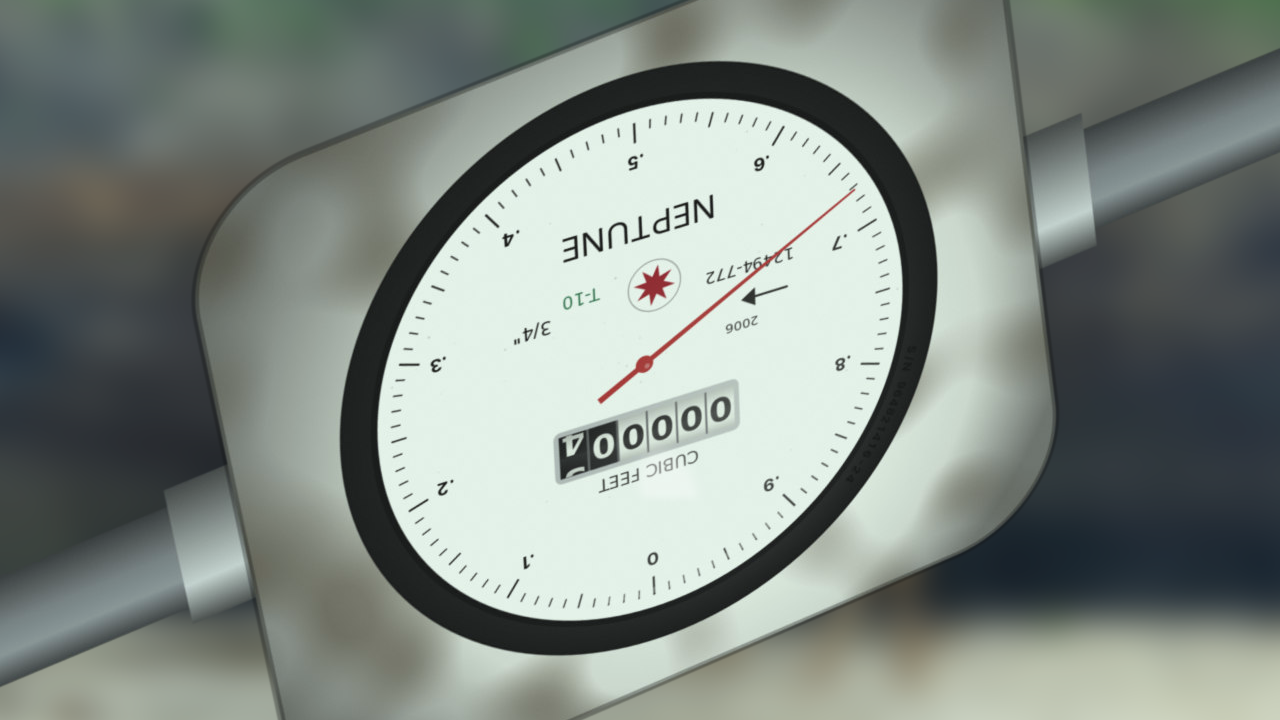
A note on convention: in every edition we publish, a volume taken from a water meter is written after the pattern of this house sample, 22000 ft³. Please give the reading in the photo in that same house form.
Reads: 3.67 ft³
